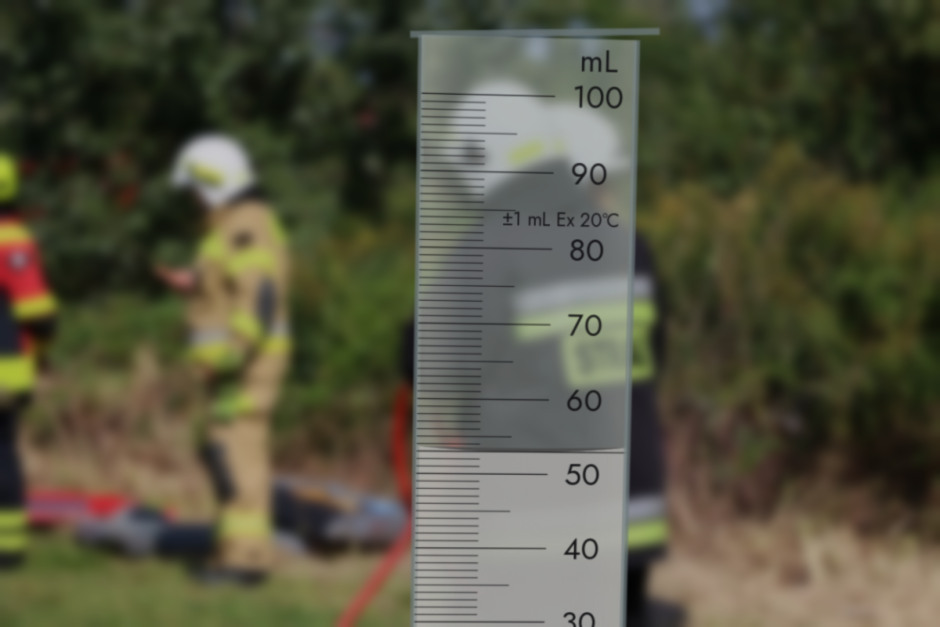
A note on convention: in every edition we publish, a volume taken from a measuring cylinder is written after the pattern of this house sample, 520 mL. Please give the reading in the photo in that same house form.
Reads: 53 mL
